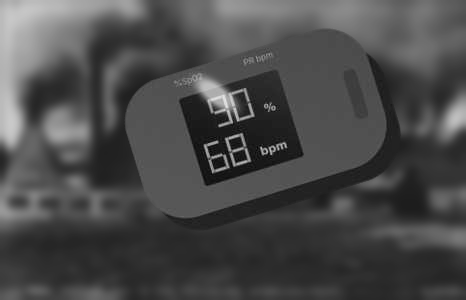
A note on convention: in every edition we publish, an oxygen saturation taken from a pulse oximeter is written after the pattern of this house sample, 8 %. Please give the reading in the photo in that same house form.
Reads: 90 %
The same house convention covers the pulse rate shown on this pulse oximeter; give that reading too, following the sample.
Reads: 68 bpm
